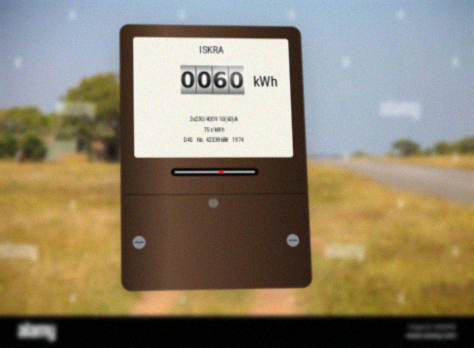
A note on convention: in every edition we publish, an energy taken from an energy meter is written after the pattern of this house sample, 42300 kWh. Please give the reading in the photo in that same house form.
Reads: 60 kWh
